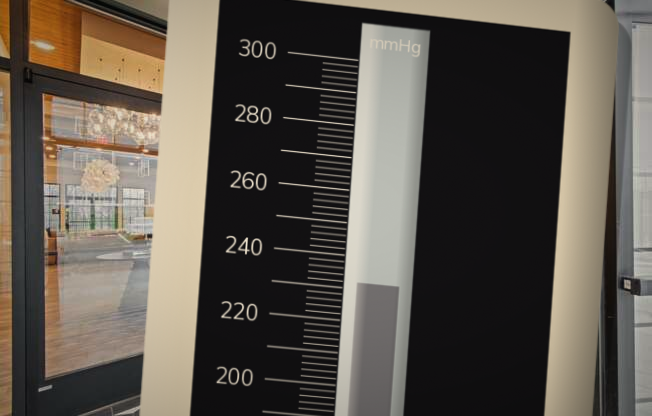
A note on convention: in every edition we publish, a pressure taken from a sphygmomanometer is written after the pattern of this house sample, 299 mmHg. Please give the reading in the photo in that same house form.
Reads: 232 mmHg
